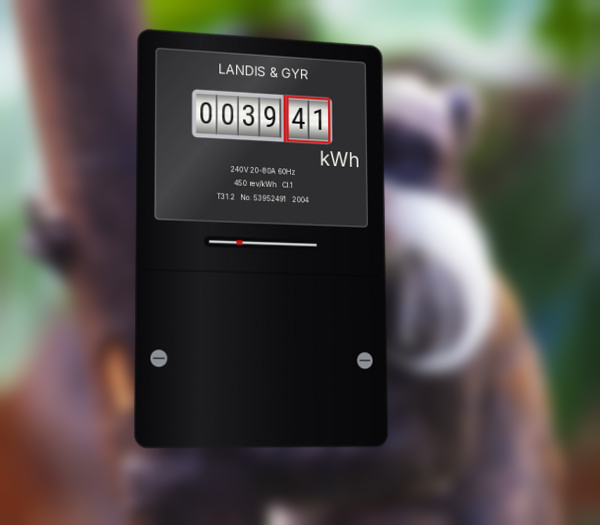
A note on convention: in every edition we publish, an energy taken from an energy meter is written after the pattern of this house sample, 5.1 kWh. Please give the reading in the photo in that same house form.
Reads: 39.41 kWh
